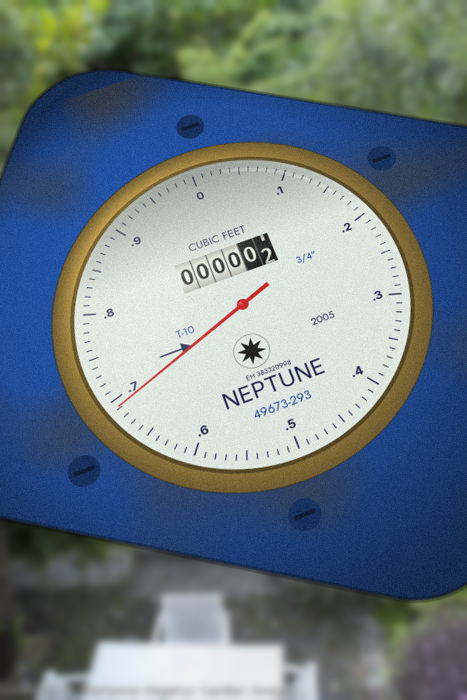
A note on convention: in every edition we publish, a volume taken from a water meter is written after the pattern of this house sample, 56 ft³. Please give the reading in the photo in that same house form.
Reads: 1.69 ft³
